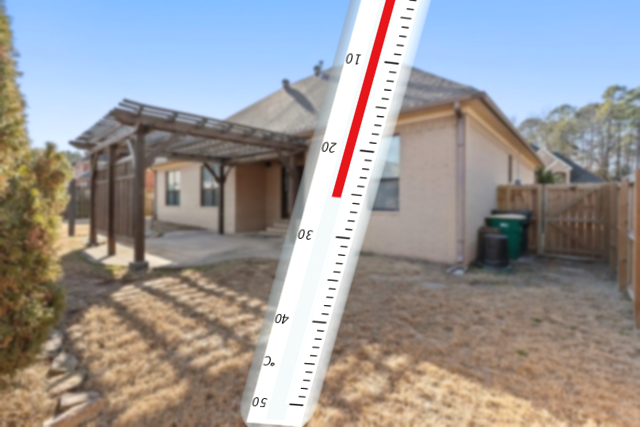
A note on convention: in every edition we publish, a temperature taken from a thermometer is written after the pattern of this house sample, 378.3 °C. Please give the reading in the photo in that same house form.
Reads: 25.5 °C
